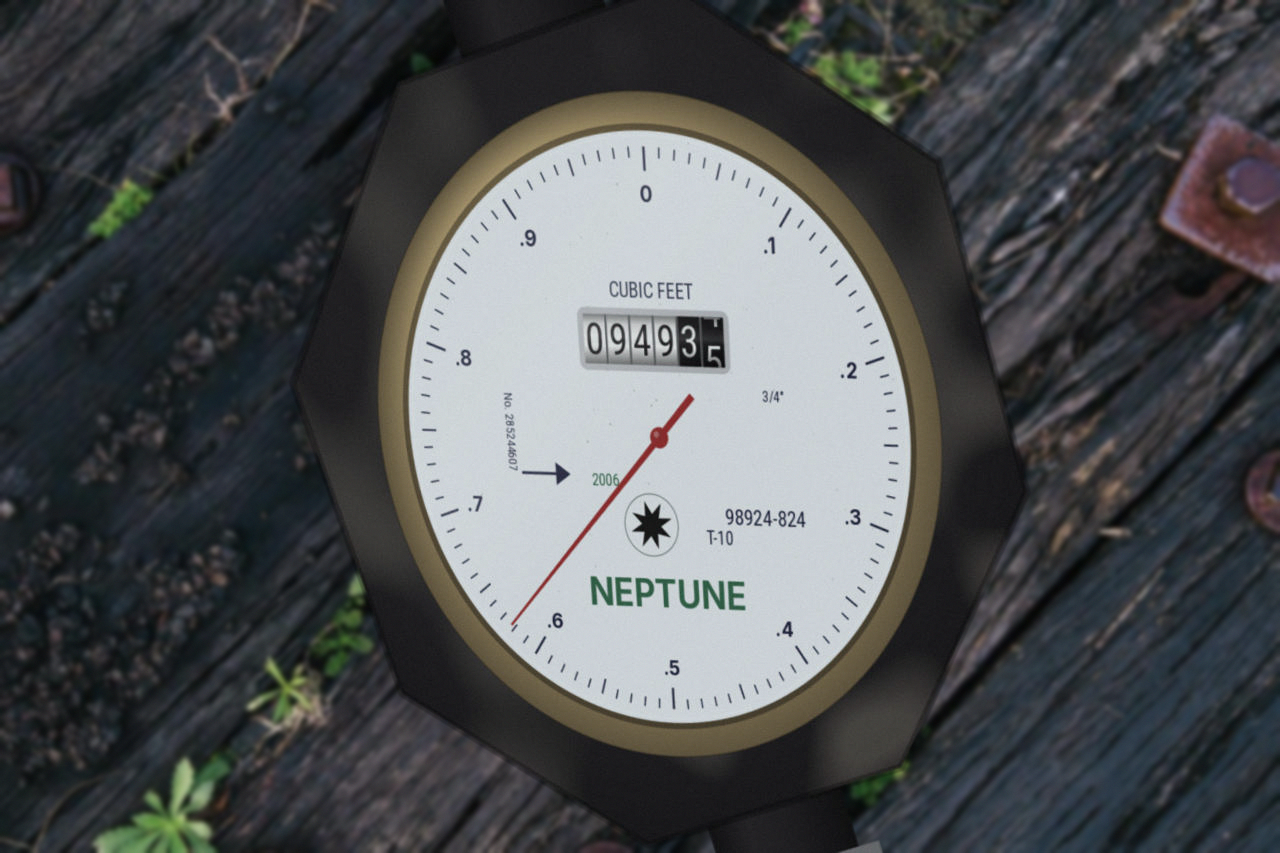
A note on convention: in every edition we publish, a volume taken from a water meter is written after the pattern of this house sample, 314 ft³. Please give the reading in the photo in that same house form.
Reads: 94934.62 ft³
